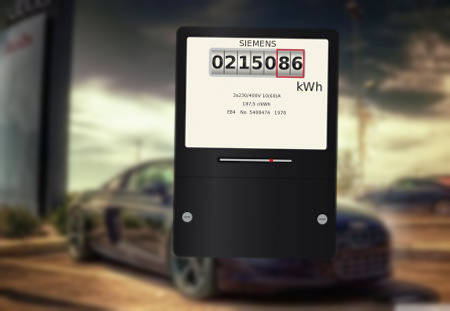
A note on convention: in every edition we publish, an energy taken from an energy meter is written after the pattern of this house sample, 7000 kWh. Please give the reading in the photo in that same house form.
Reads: 2150.86 kWh
